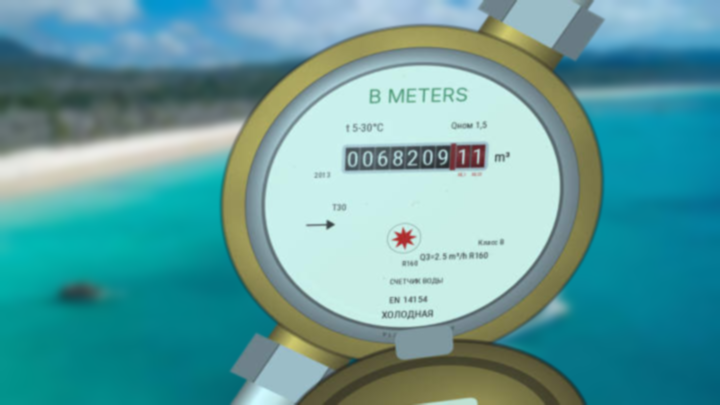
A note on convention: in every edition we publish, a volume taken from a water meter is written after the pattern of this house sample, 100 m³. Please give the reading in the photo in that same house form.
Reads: 68209.11 m³
